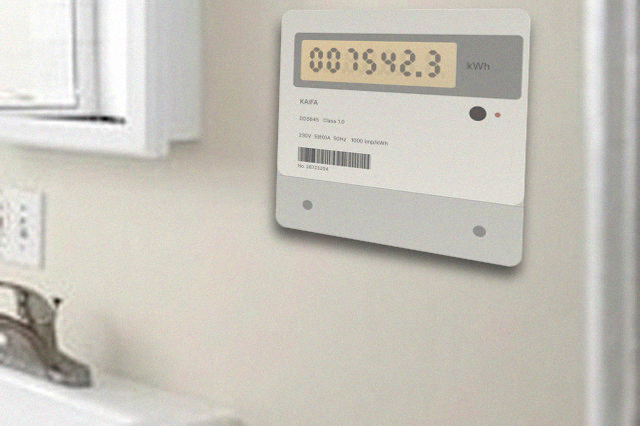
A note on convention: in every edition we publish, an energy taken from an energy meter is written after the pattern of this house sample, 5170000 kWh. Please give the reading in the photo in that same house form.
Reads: 7542.3 kWh
